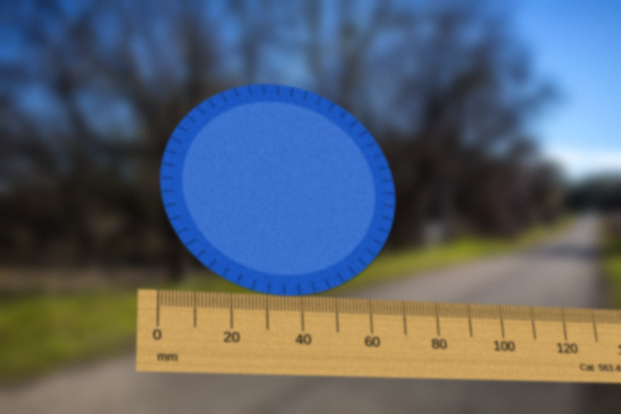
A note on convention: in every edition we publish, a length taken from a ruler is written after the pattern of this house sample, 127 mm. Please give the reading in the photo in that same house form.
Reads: 70 mm
